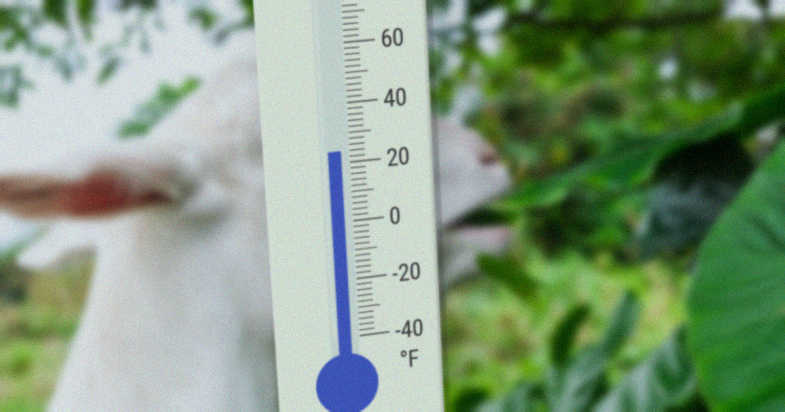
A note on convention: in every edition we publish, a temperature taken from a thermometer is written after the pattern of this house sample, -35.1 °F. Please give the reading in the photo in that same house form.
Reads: 24 °F
